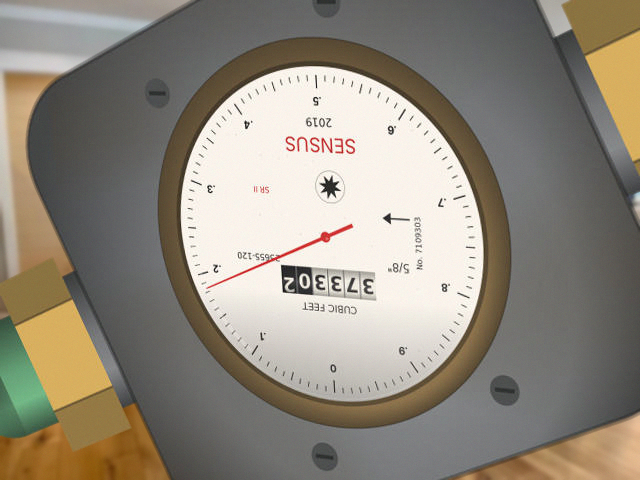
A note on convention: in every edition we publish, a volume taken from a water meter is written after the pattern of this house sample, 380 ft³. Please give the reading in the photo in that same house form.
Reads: 373302.18 ft³
